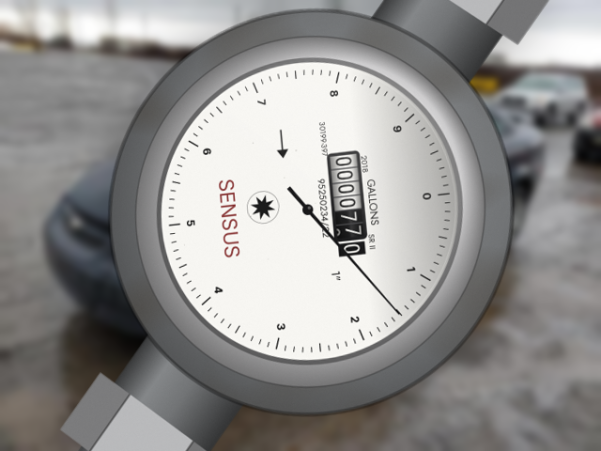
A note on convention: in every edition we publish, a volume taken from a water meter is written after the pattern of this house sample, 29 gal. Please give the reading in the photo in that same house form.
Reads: 771.5 gal
